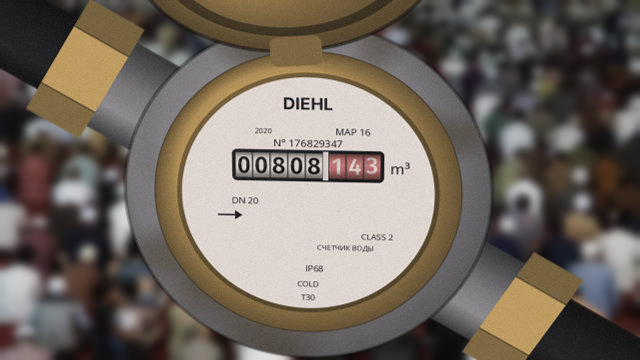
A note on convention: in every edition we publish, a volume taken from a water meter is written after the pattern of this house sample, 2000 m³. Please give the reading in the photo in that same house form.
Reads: 808.143 m³
